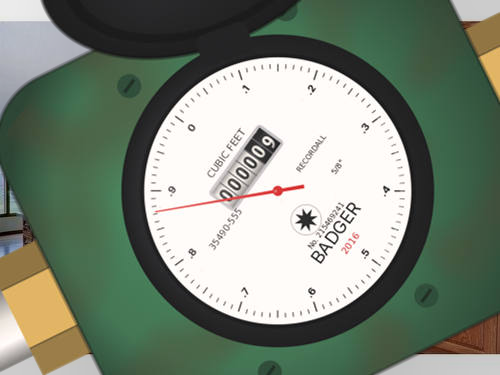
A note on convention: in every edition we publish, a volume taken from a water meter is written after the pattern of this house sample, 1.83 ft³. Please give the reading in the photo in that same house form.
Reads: 8.87 ft³
